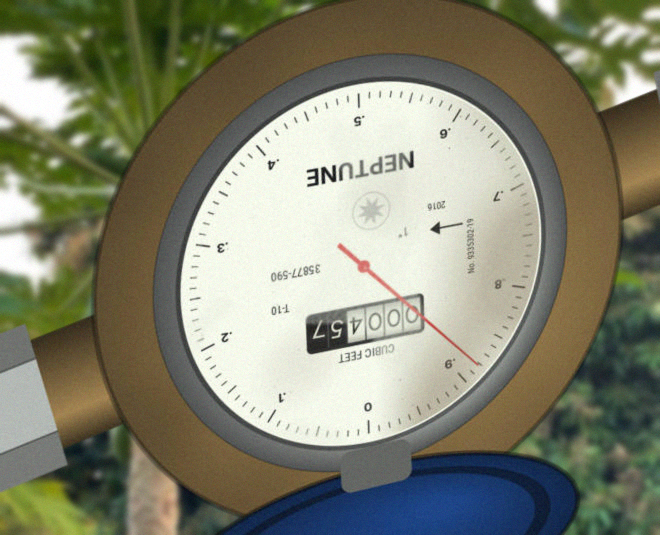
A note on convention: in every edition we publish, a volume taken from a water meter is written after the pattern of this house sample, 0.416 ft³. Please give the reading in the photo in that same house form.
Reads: 456.88 ft³
